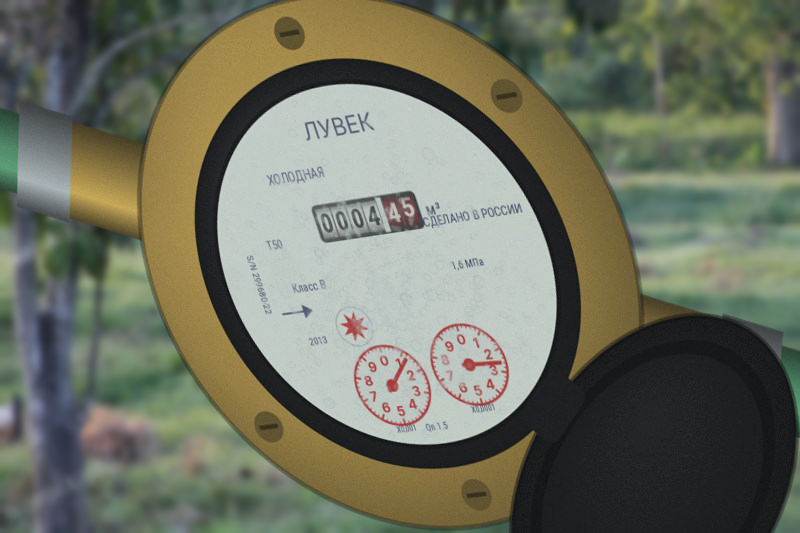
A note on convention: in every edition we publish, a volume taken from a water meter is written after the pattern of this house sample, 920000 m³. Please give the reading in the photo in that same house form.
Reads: 4.4512 m³
